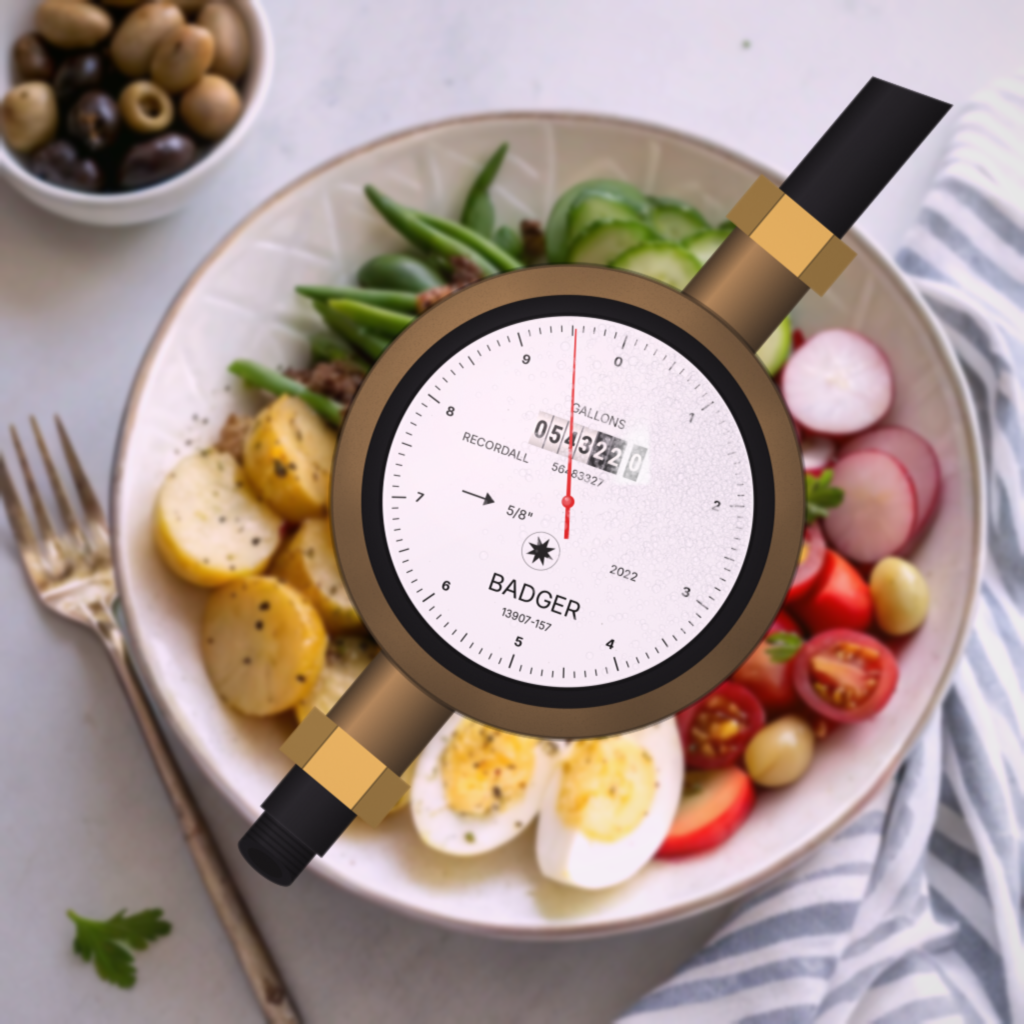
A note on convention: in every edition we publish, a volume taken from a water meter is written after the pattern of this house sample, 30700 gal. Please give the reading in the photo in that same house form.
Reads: 543219.5 gal
